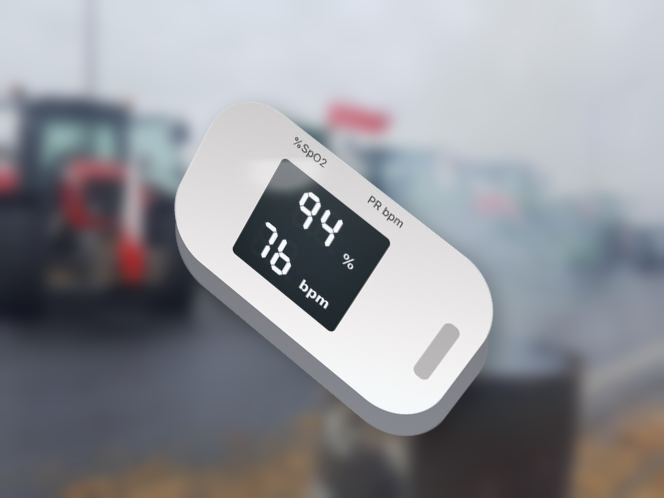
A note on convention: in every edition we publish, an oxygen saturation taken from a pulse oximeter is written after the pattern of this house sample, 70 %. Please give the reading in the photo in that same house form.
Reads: 94 %
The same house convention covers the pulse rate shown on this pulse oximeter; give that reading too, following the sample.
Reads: 76 bpm
